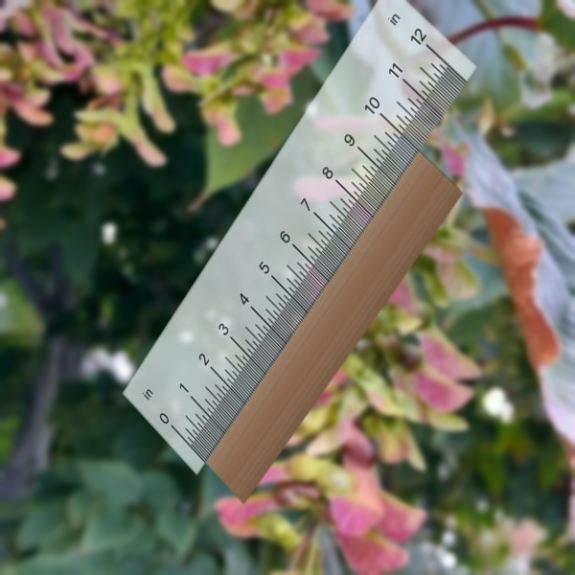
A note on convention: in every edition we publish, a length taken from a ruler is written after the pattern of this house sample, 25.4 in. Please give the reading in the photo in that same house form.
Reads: 10 in
